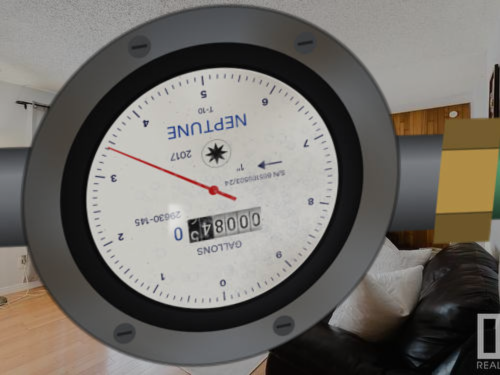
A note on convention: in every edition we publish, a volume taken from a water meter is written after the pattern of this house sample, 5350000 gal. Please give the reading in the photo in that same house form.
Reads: 8453.4 gal
